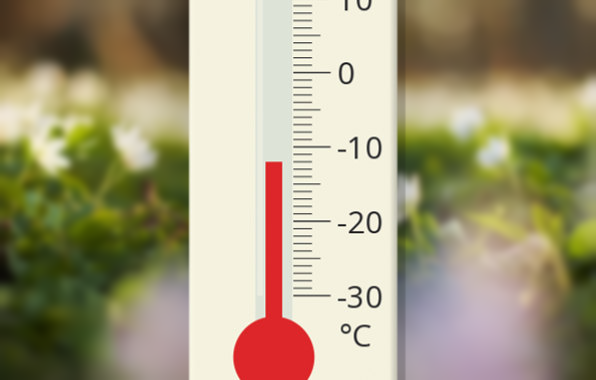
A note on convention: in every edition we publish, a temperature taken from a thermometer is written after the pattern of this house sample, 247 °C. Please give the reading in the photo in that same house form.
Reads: -12 °C
